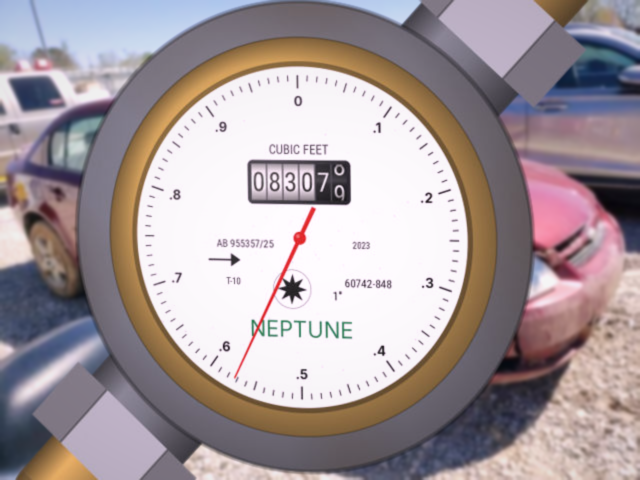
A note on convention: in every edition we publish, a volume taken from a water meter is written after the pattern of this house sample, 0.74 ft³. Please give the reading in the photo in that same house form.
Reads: 83078.57 ft³
